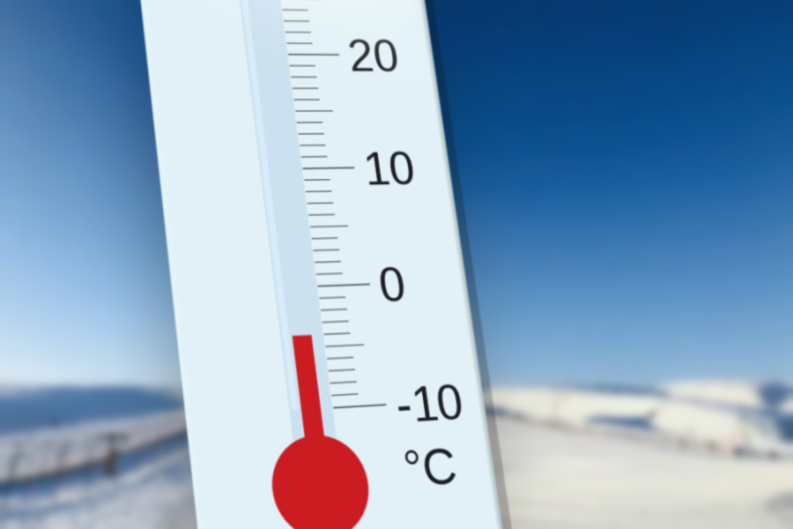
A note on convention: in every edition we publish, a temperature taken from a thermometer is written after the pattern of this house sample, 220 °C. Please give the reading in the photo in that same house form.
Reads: -4 °C
